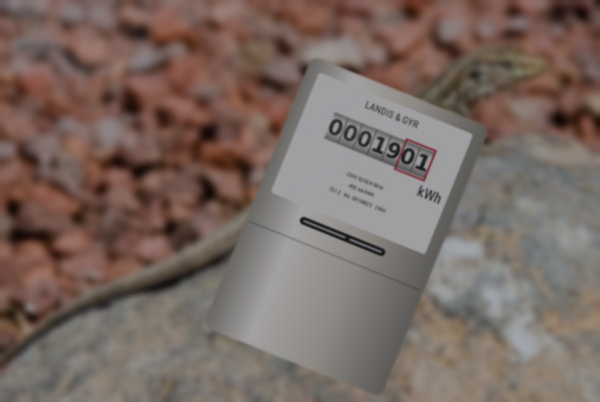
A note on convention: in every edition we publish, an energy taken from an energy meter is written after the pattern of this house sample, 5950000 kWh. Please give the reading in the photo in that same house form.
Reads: 19.01 kWh
